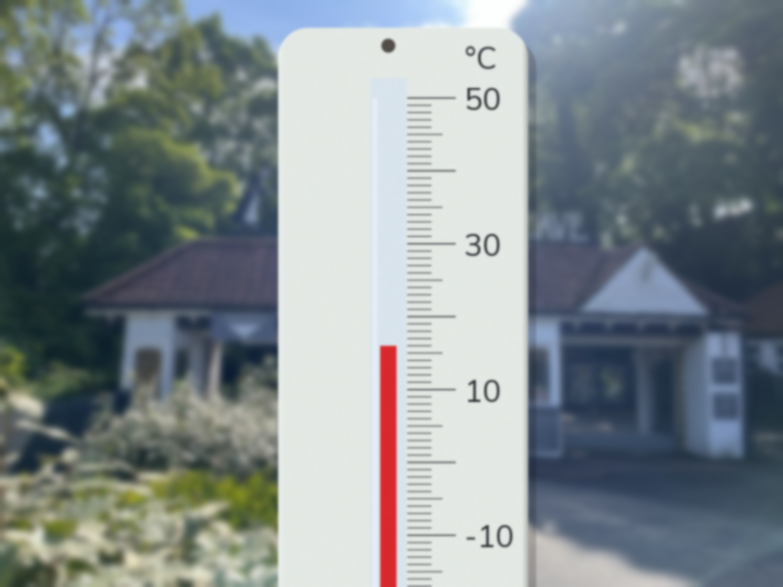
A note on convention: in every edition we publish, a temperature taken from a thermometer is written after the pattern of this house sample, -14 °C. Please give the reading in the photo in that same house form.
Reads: 16 °C
